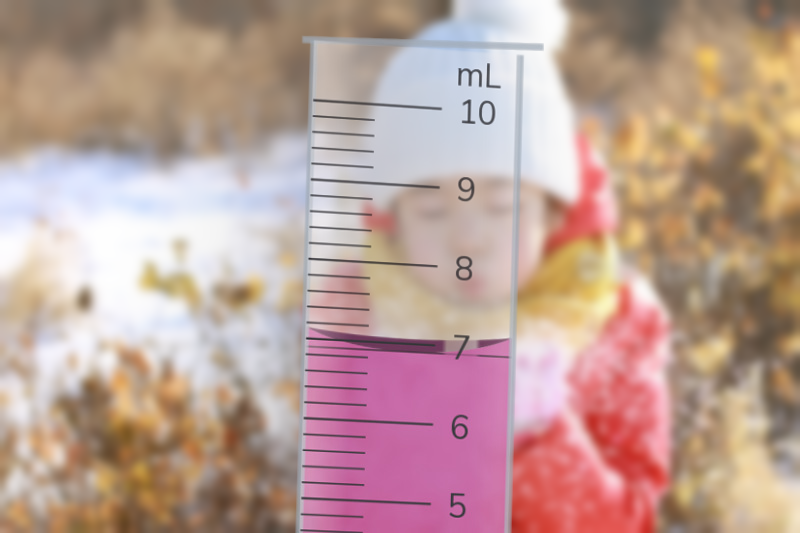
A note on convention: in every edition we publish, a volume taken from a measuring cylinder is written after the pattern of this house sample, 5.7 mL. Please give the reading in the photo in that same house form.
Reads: 6.9 mL
